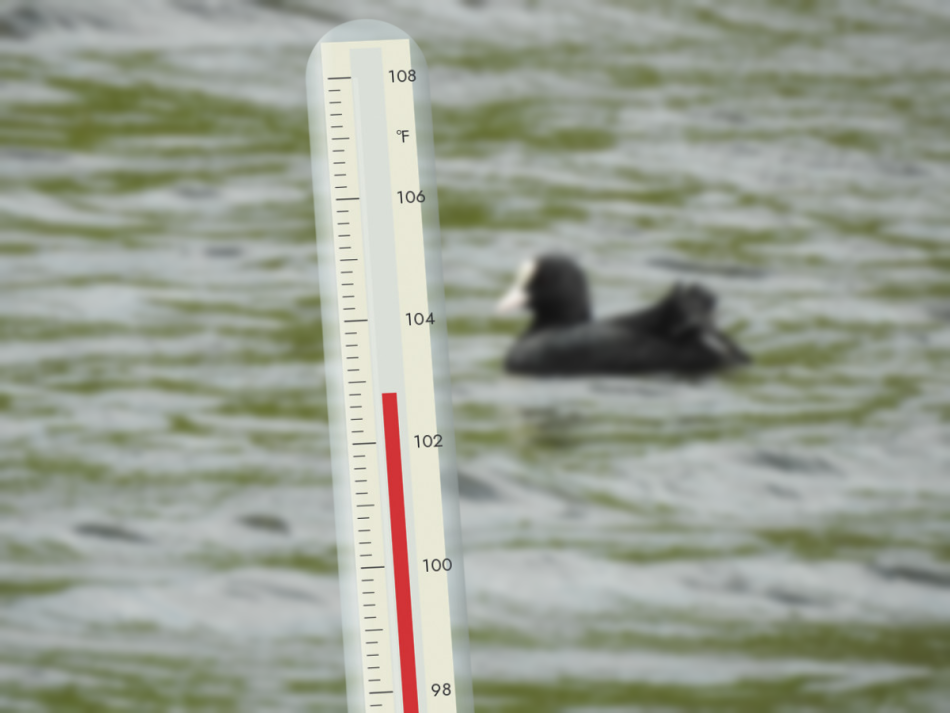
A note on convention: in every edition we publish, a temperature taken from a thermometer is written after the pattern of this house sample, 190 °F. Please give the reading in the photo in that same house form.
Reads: 102.8 °F
